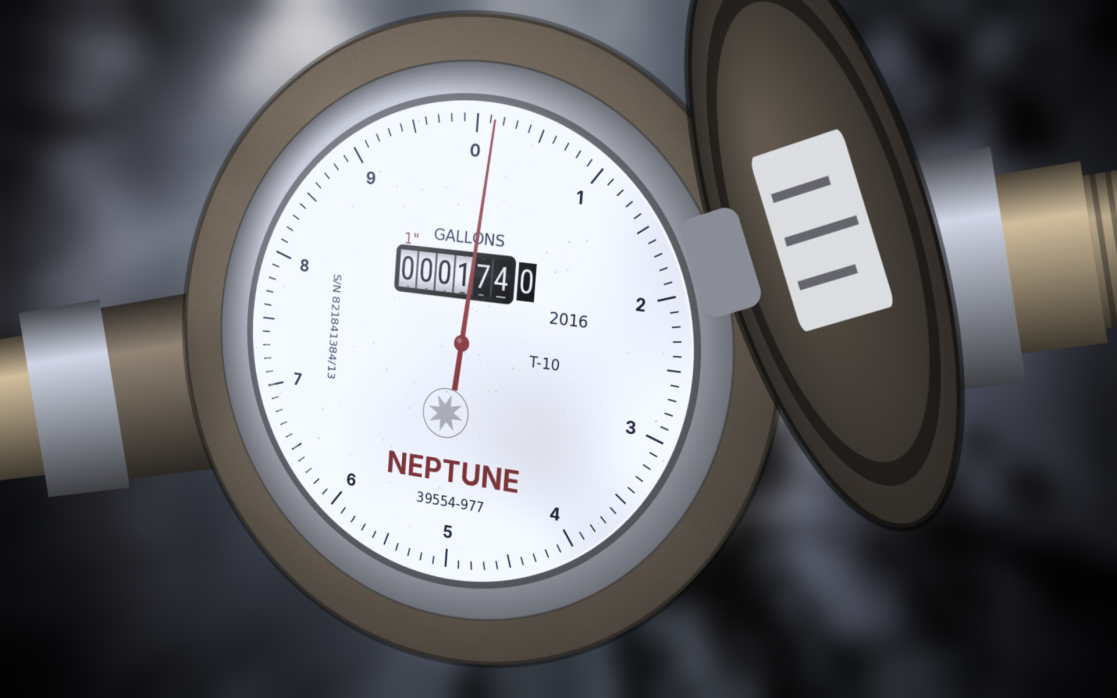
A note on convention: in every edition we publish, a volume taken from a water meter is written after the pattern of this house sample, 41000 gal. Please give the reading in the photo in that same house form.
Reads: 1740.1 gal
